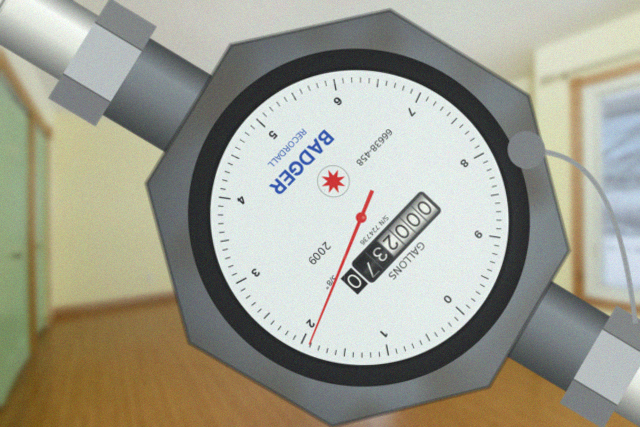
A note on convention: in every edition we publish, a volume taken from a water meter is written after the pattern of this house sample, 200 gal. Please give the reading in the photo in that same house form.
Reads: 2371.9 gal
